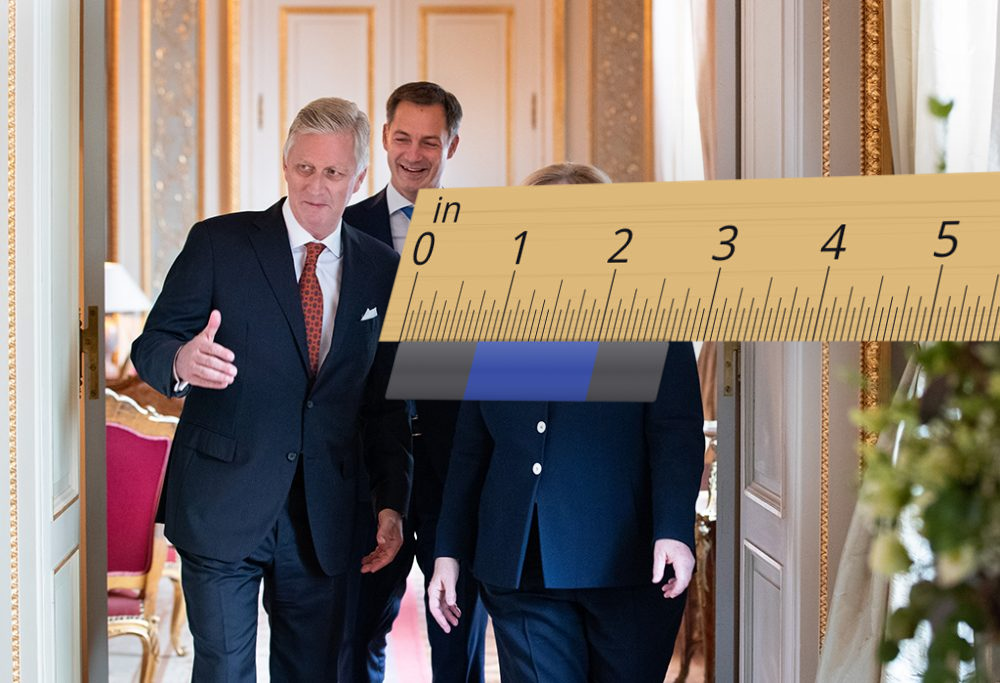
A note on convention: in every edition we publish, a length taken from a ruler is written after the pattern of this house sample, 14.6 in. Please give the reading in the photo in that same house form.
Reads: 2.6875 in
